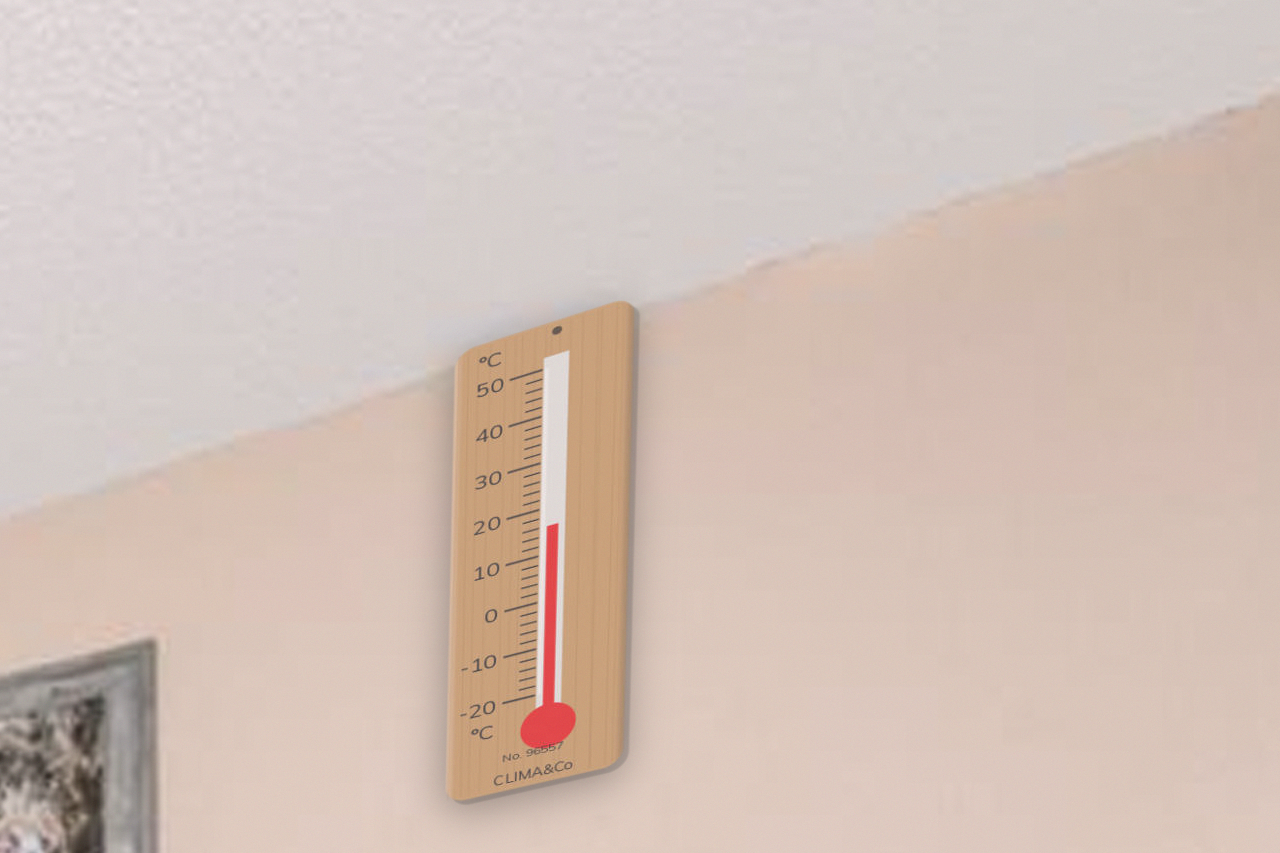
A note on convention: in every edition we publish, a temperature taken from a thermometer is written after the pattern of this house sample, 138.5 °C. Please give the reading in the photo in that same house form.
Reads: 16 °C
